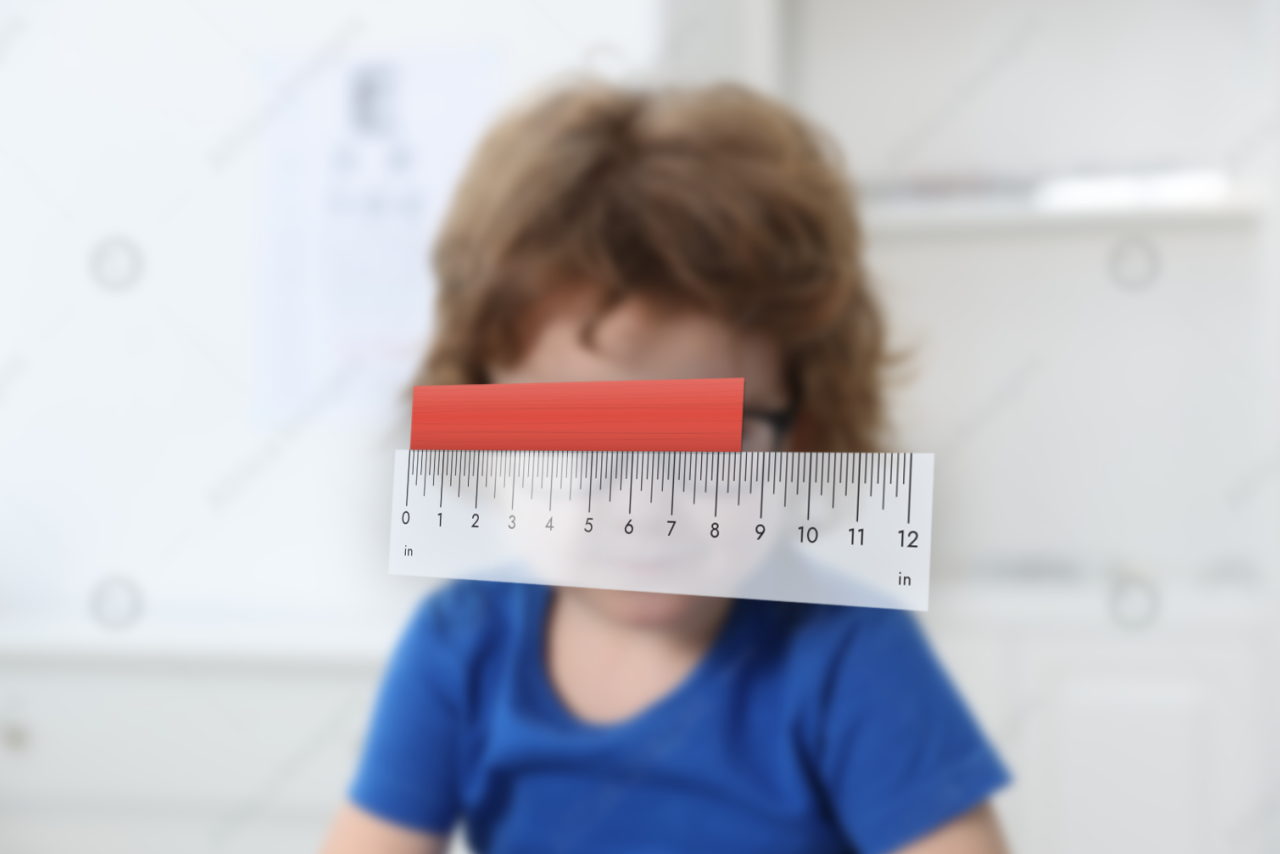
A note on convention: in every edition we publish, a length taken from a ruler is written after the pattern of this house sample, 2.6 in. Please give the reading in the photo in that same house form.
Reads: 8.5 in
